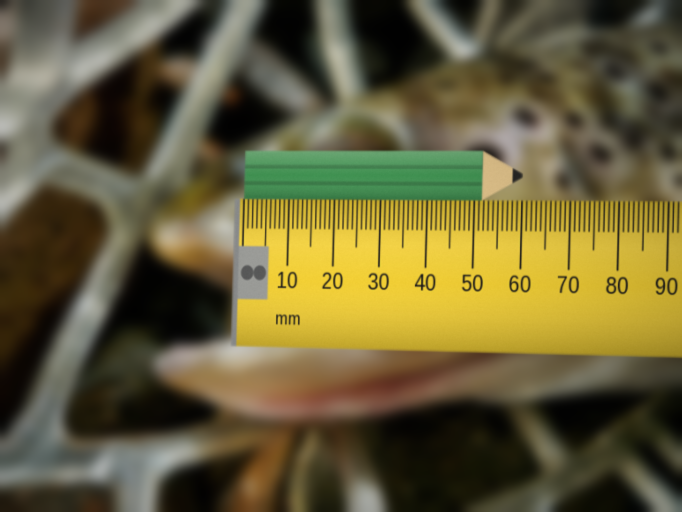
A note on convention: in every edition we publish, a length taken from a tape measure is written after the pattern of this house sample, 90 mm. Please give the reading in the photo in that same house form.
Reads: 60 mm
